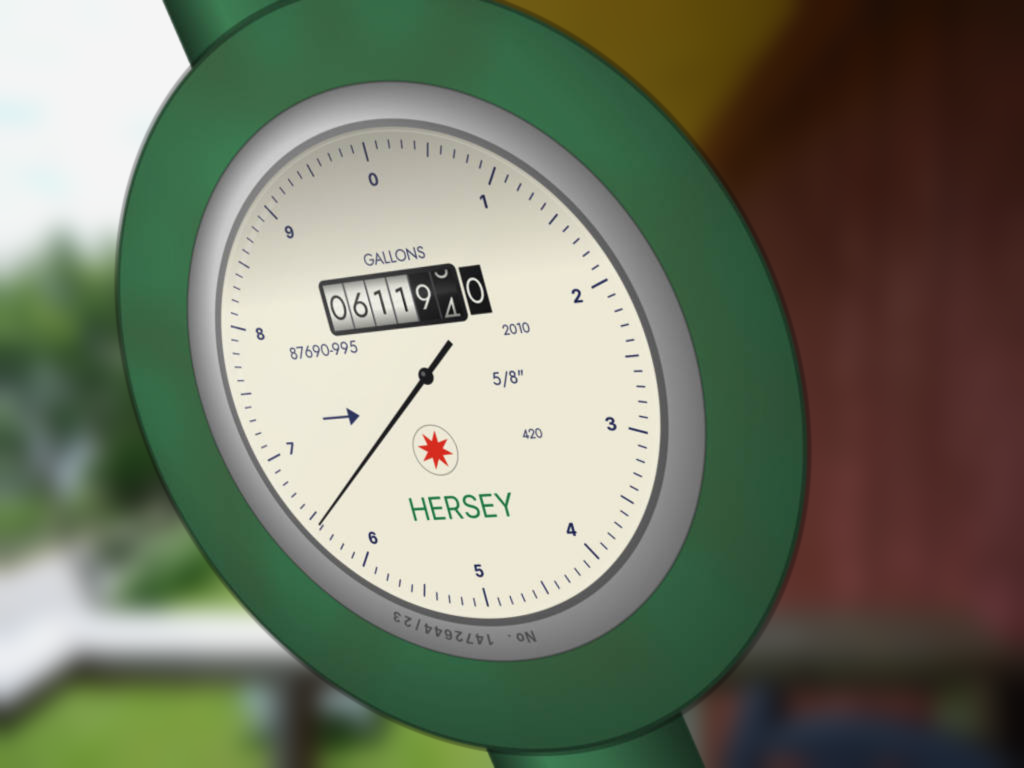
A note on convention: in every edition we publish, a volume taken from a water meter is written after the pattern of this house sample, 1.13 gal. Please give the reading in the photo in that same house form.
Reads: 611936.4 gal
